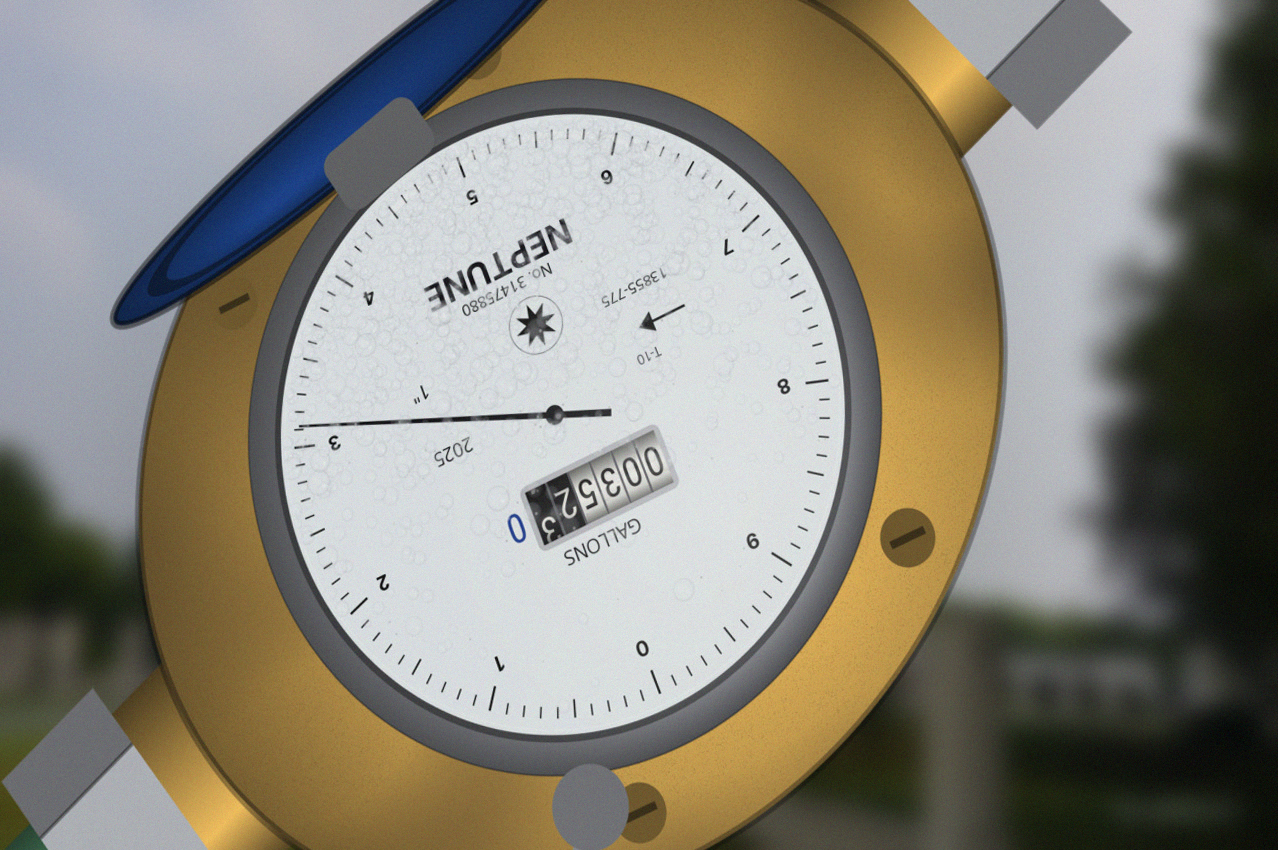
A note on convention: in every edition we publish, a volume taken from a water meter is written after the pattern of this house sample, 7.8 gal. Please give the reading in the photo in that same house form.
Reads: 35233.1 gal
